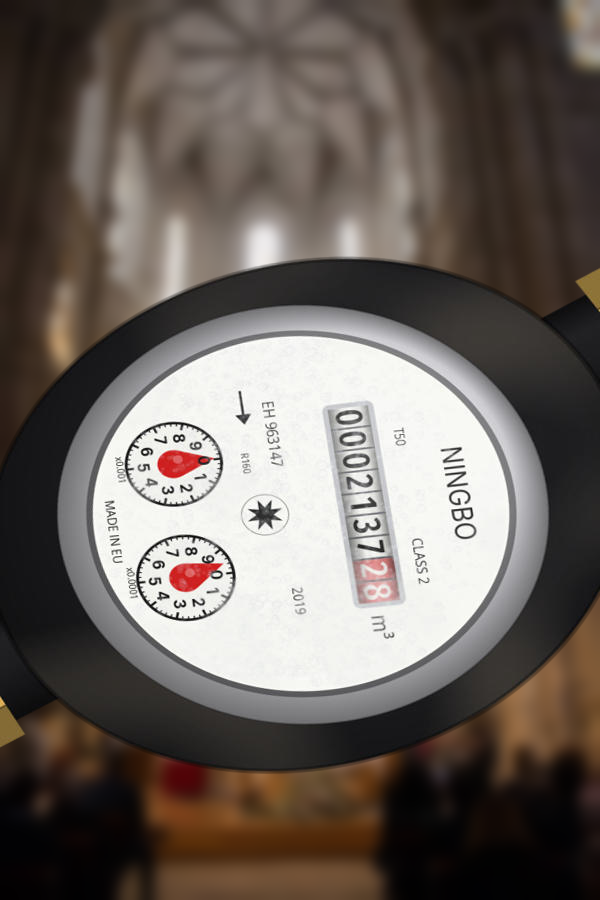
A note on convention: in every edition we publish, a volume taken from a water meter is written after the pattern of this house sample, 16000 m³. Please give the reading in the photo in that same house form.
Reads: 2137.2799 m³
